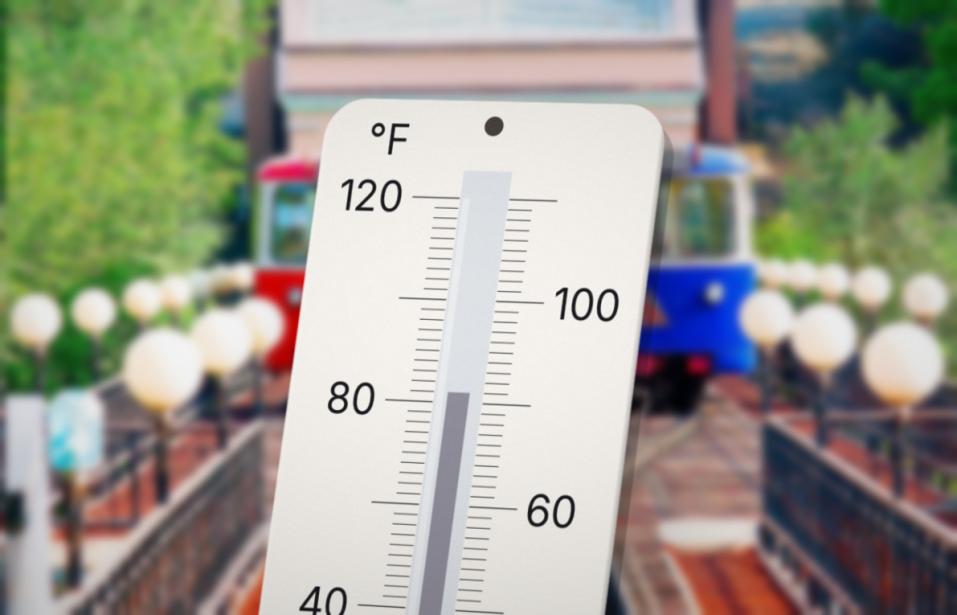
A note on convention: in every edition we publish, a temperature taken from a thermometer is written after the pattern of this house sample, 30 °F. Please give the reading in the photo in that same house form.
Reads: 82 °F
